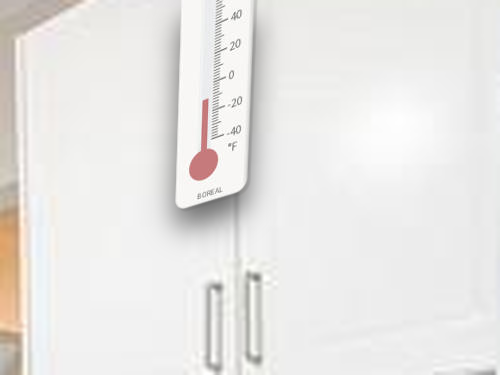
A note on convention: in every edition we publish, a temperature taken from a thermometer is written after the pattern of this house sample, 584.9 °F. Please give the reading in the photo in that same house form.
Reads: -10 °F
